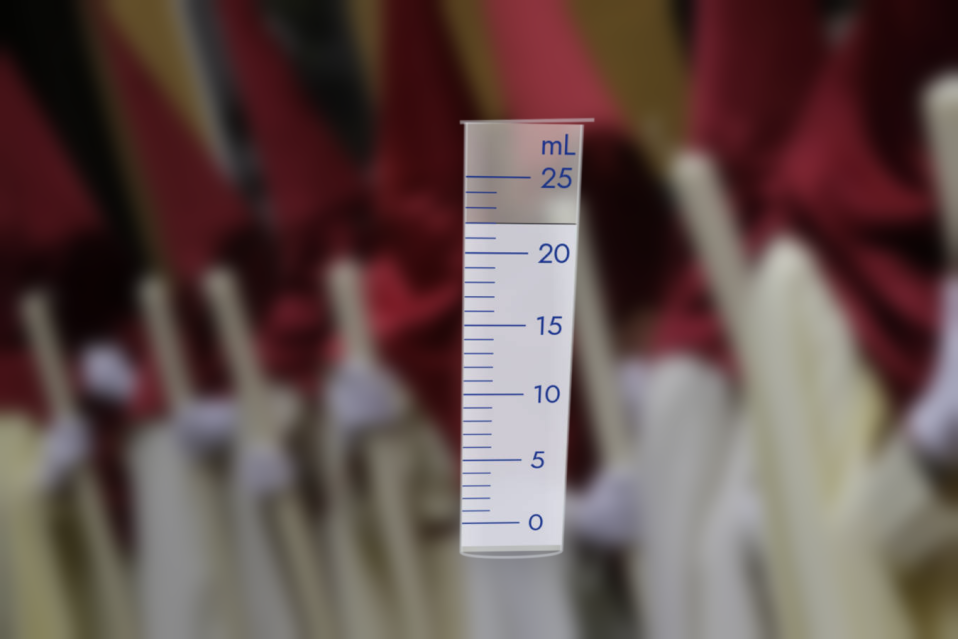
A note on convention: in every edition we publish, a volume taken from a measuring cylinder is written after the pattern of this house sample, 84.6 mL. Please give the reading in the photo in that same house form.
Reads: 22 mL
